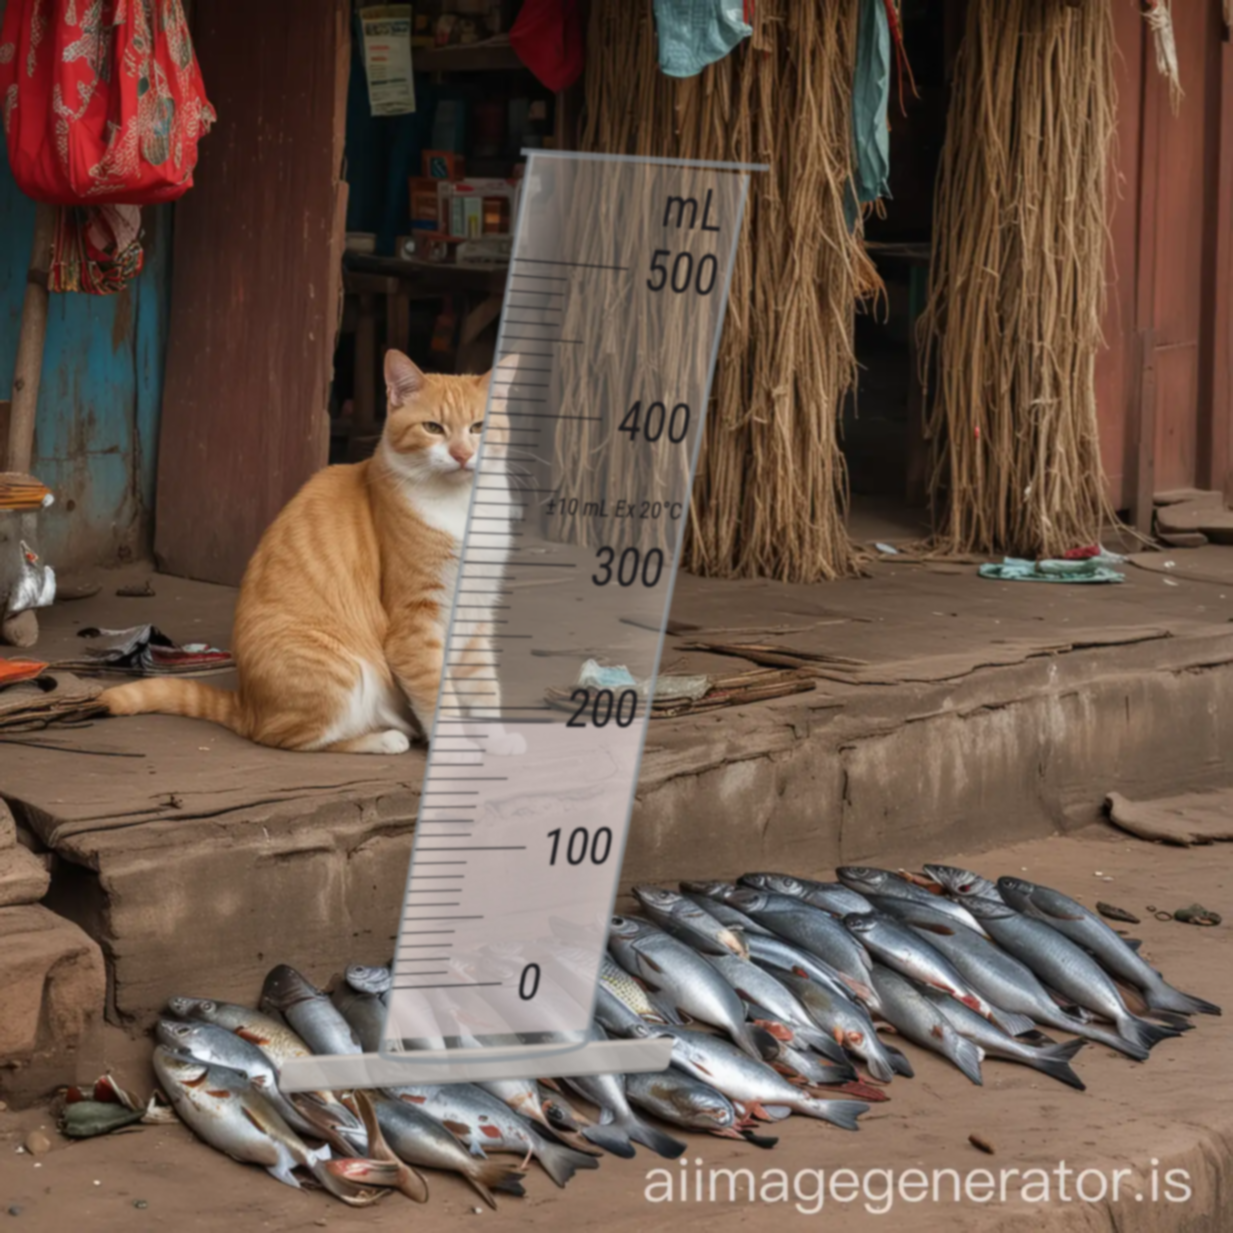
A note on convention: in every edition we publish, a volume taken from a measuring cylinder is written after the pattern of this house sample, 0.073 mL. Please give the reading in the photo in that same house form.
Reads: 190 mL
